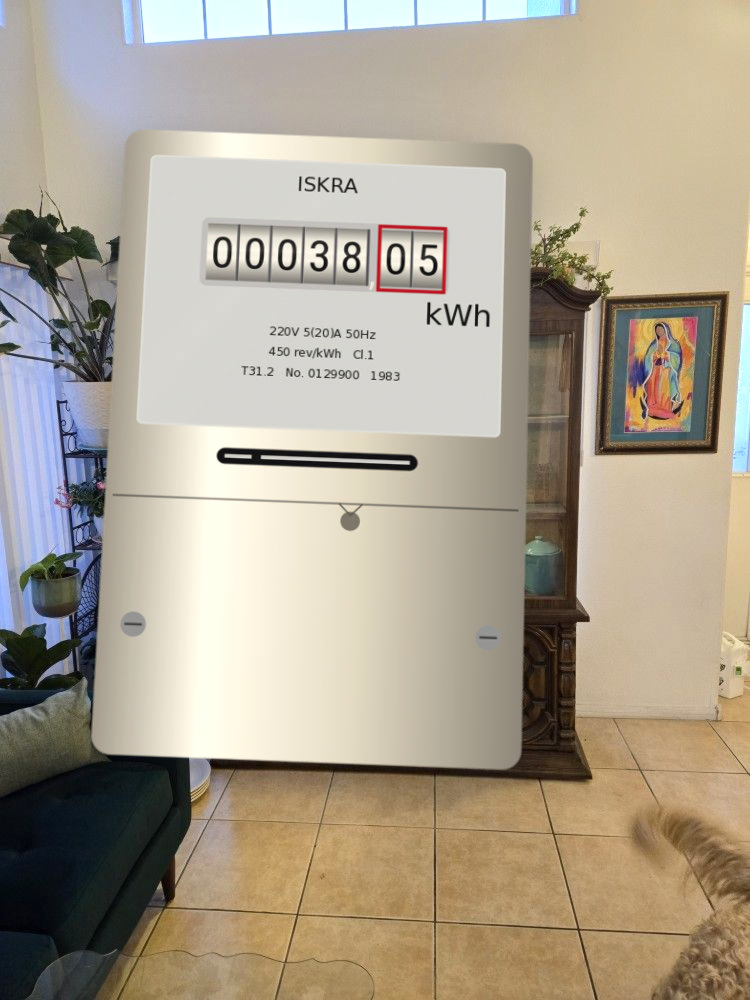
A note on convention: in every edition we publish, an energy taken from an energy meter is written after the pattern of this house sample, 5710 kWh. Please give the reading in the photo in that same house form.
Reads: 38.05 kWh
